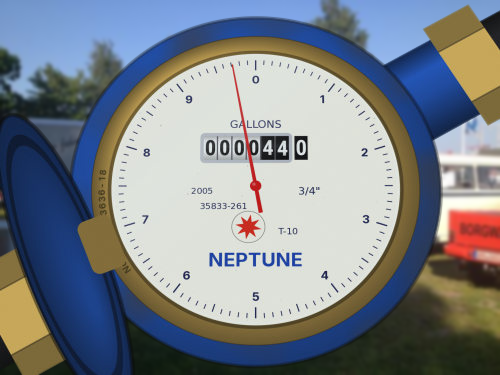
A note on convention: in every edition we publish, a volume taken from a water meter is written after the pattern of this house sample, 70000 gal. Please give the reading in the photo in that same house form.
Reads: 439.7 gal
